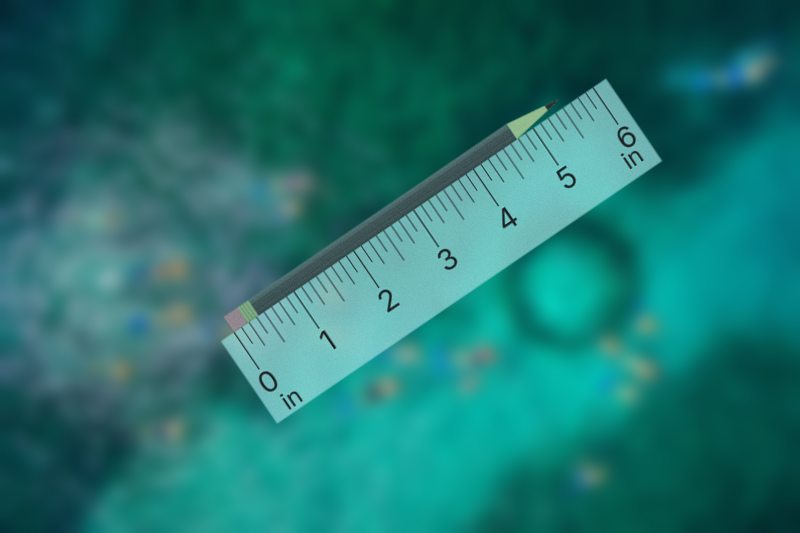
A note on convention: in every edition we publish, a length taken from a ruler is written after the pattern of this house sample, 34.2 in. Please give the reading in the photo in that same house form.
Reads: 5.5 in
